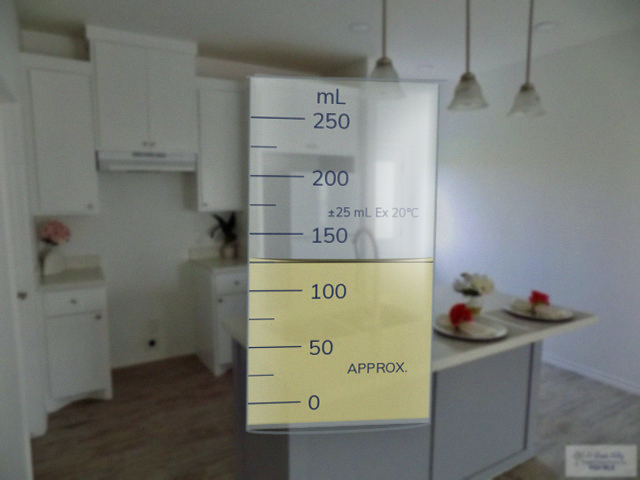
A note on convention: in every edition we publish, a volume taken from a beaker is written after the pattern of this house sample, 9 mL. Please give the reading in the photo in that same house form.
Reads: 125 mL
